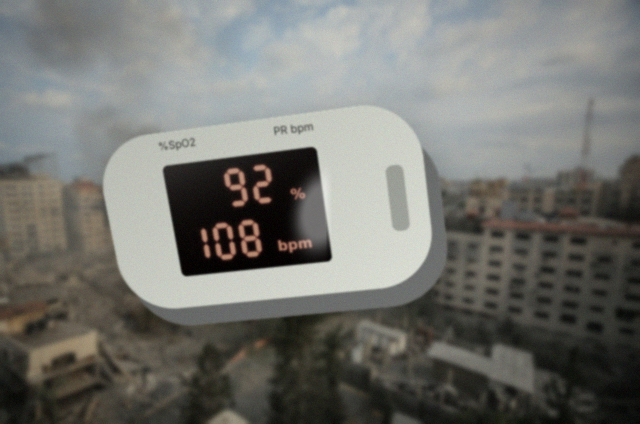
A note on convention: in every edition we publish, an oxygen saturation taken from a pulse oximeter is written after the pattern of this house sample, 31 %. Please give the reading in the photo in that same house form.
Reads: 92 %
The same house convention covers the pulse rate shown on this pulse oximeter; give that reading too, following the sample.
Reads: 108 bpm
